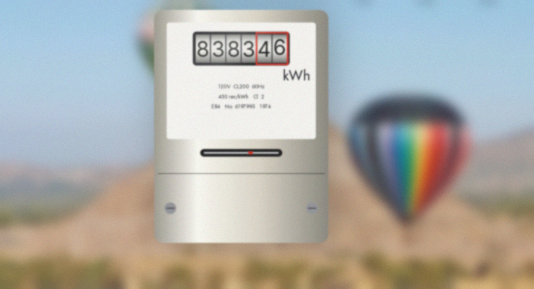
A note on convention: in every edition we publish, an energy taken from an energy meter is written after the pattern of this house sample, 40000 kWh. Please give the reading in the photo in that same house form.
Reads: 8383.46 kWh
